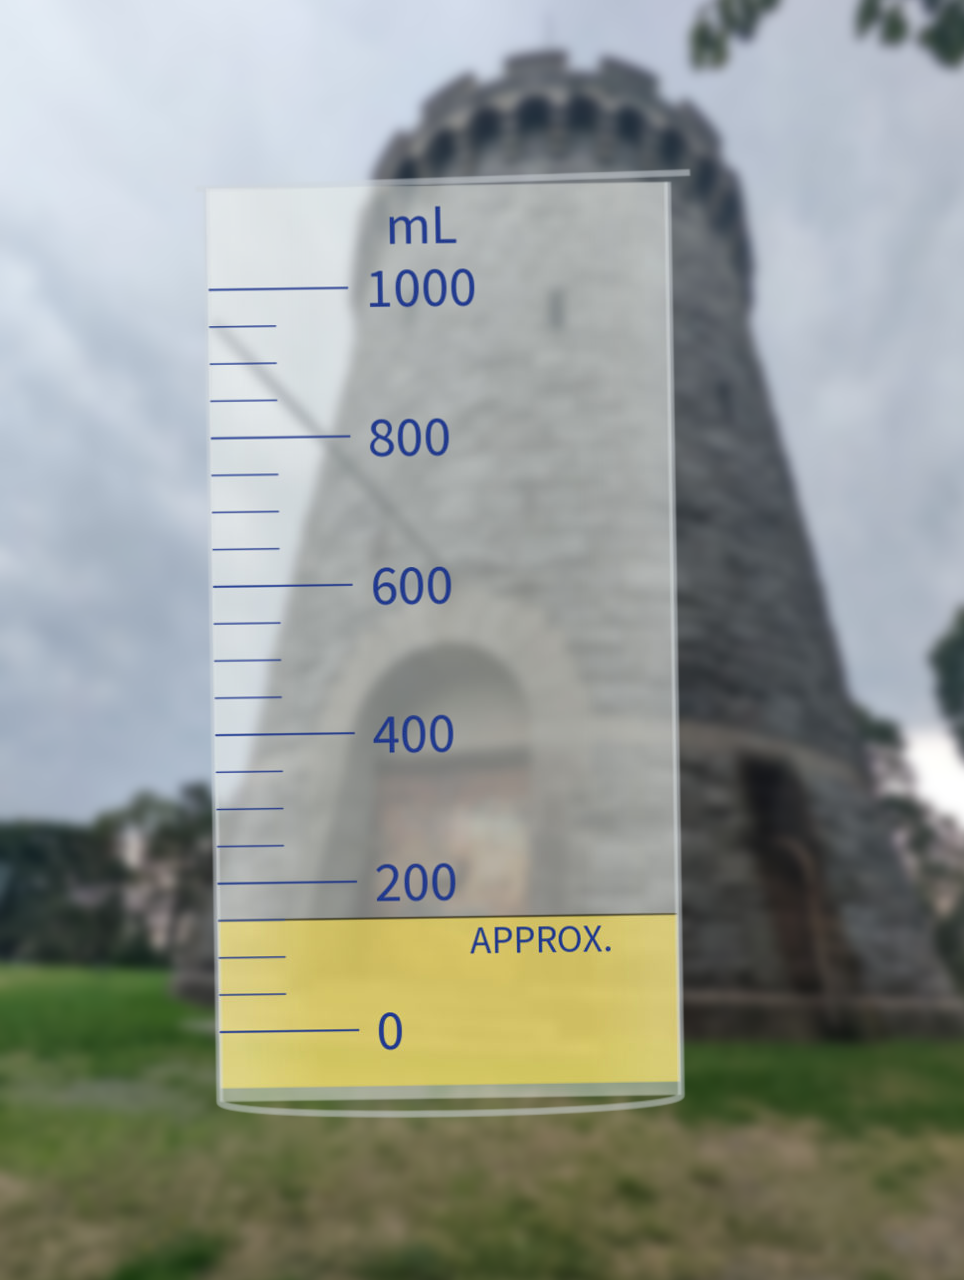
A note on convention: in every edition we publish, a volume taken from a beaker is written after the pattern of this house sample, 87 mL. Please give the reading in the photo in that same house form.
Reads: 150 mL
